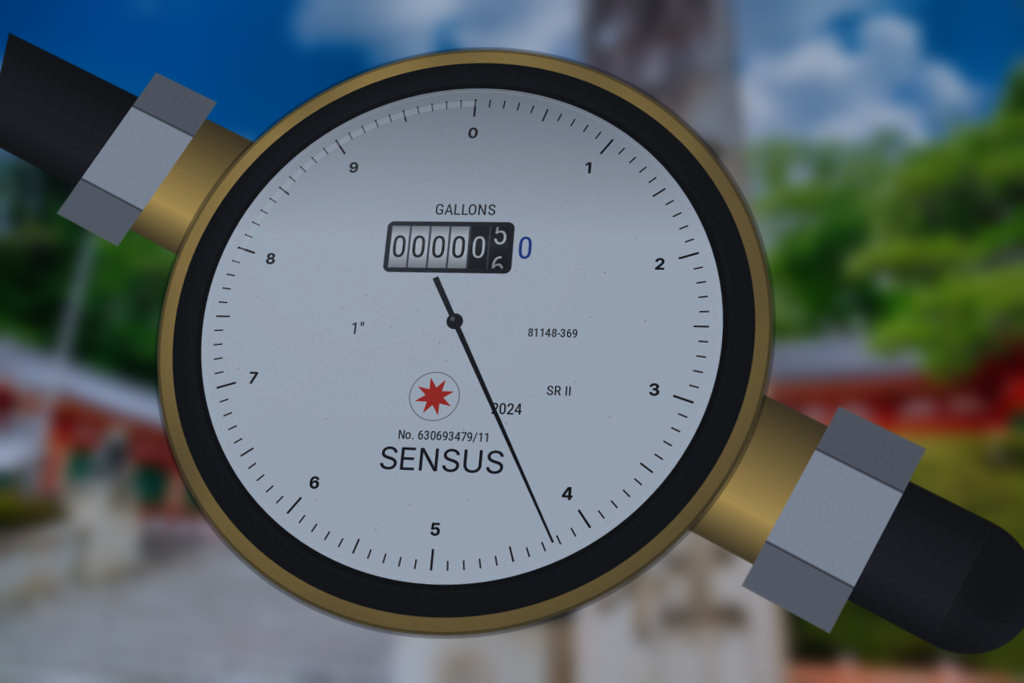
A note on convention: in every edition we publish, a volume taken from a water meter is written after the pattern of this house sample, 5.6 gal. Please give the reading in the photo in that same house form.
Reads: 54.2 gal
